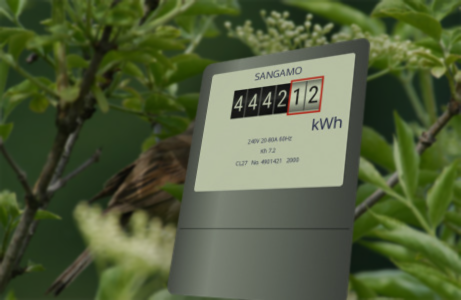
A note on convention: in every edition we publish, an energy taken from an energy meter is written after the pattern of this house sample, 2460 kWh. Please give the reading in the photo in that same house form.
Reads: 4442.12 kWh
